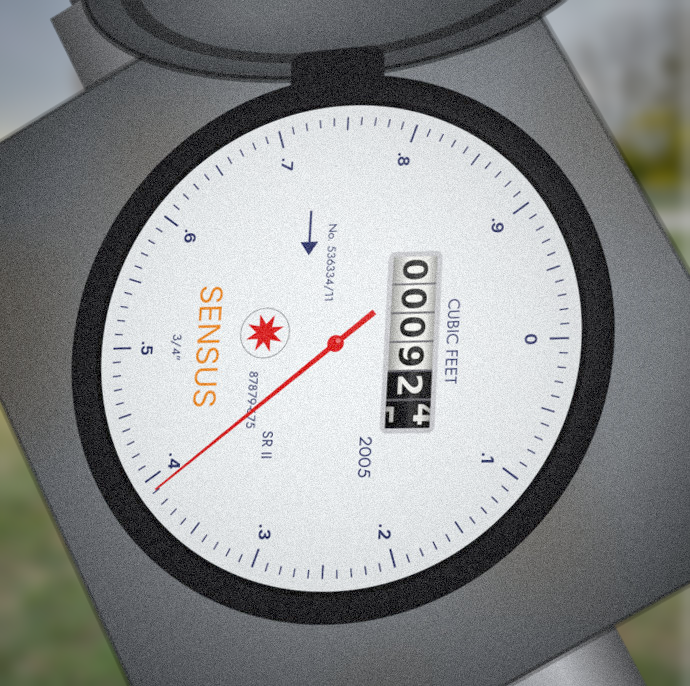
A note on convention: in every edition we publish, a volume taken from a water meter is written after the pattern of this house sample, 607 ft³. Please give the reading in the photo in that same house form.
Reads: 924.39 ft³
